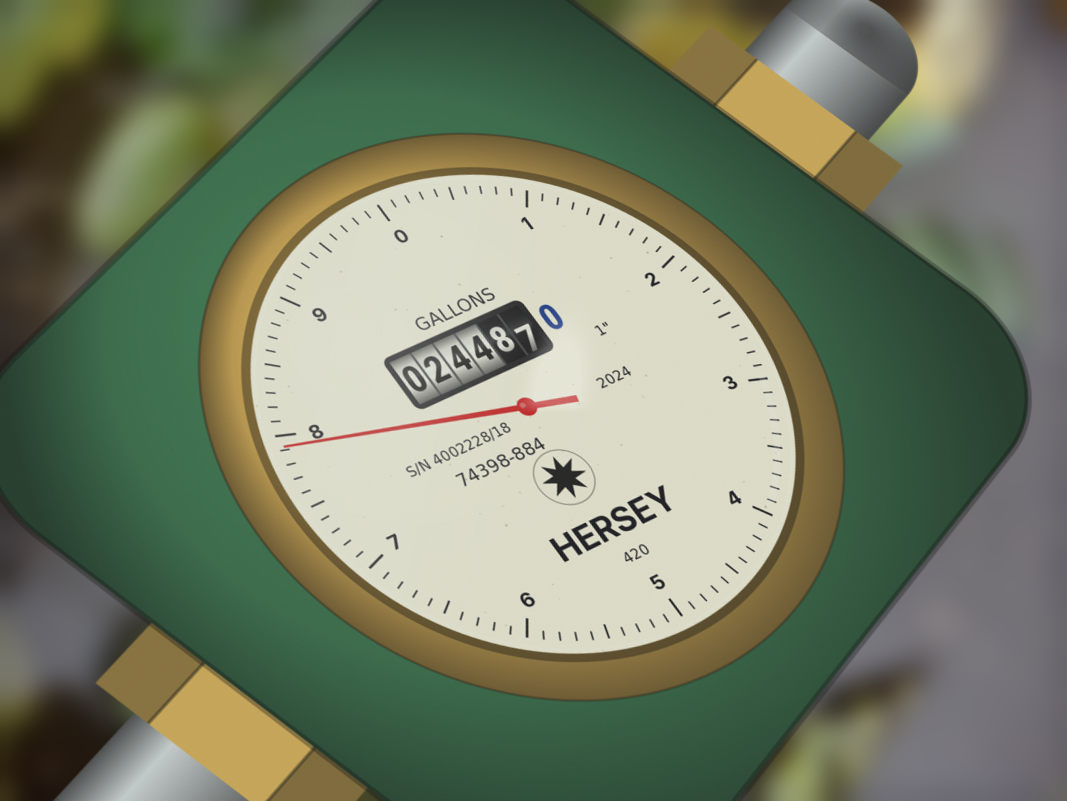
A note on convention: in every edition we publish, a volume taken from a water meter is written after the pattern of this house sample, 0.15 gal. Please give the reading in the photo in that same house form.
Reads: 244867.9 gal
